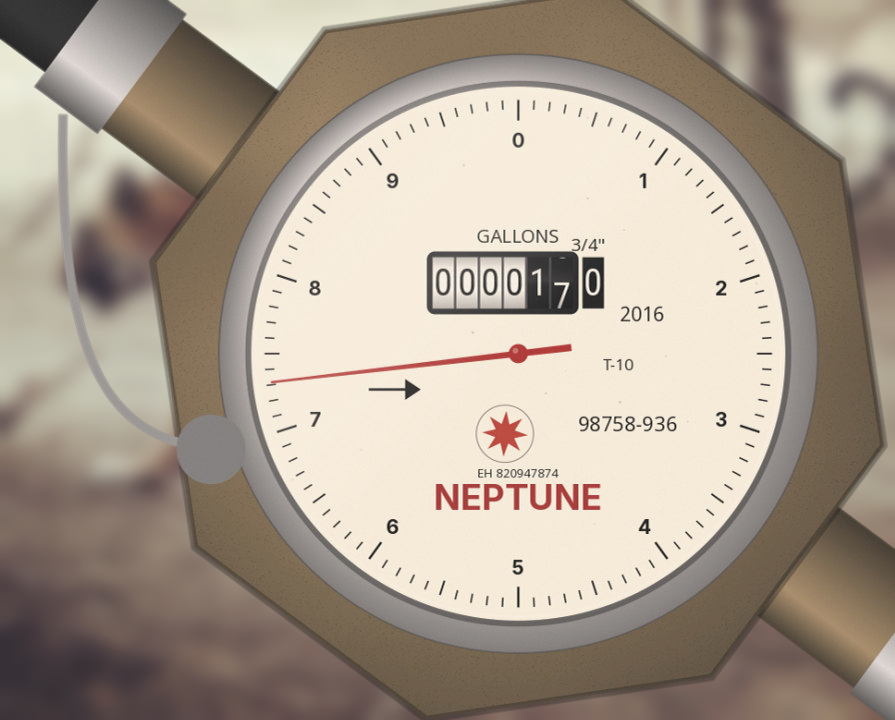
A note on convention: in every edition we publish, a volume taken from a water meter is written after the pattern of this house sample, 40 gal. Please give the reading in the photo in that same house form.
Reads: 167.3 gal
